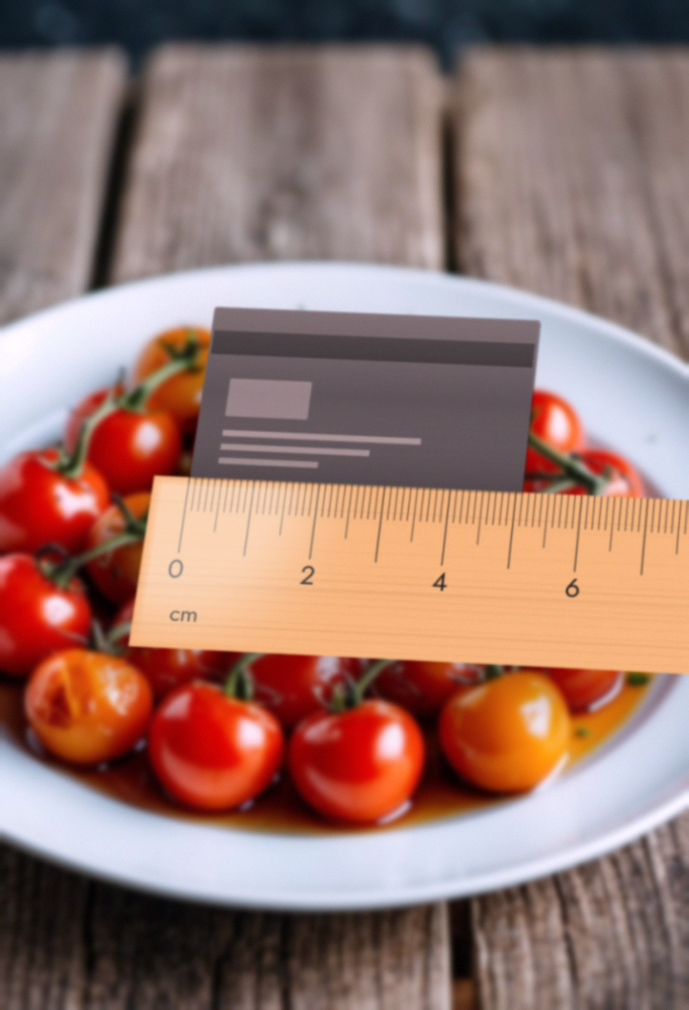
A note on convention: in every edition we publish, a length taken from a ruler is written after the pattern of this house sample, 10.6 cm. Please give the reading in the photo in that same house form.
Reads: 5.1 cm
